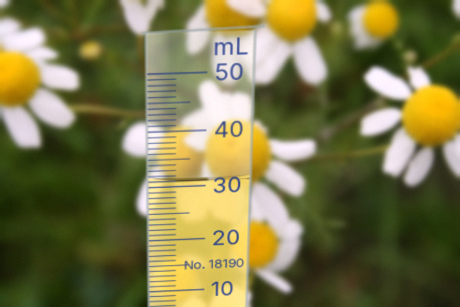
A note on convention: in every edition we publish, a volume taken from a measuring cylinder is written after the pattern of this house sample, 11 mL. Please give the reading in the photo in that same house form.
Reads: 31 mL
